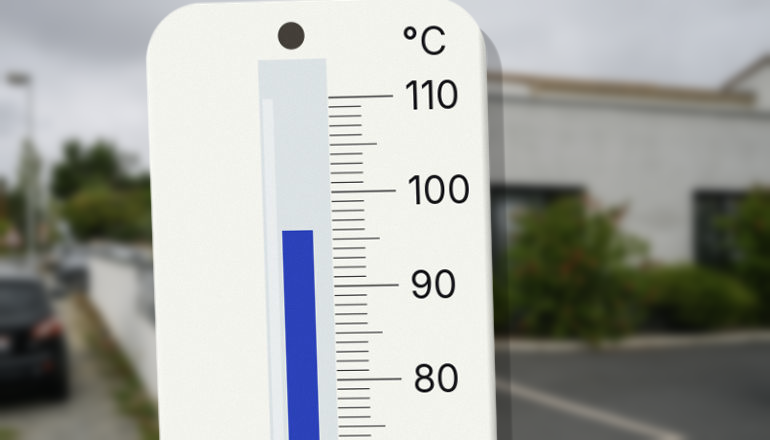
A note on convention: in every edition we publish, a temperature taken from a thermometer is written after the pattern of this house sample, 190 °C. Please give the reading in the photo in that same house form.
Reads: 96 °C
